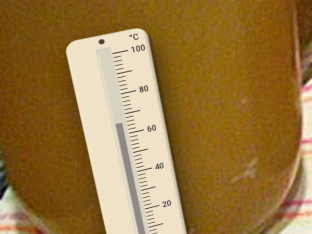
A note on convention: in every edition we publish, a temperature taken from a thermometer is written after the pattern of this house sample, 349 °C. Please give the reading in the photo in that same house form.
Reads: 66 °C
